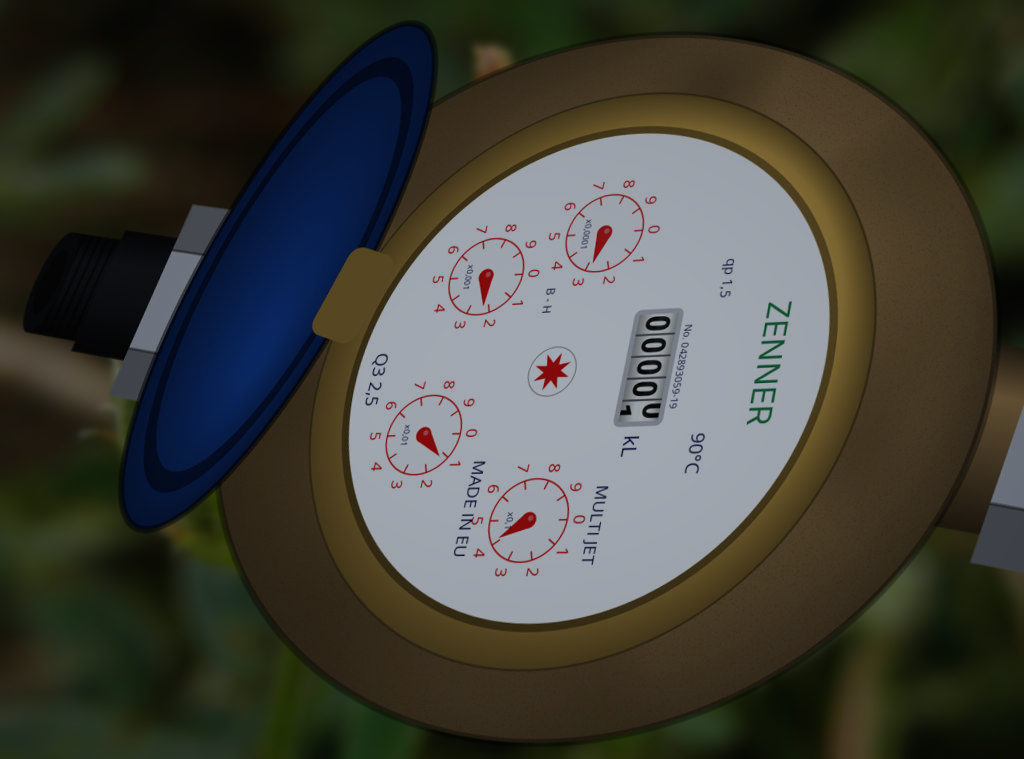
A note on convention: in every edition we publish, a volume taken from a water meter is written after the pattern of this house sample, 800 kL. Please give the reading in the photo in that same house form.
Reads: 0.4122 kL
